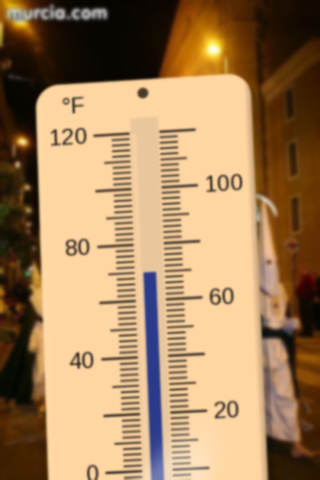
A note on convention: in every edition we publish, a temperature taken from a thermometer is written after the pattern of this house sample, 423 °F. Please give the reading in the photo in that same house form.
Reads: 70 °F
